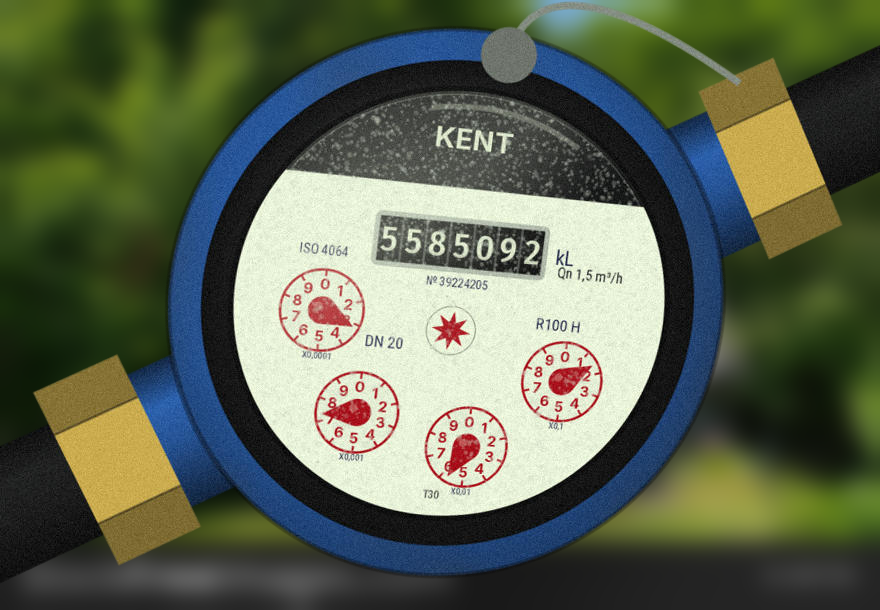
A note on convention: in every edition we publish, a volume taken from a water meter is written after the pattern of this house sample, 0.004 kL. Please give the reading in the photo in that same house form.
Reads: 5585092.1573 kL
